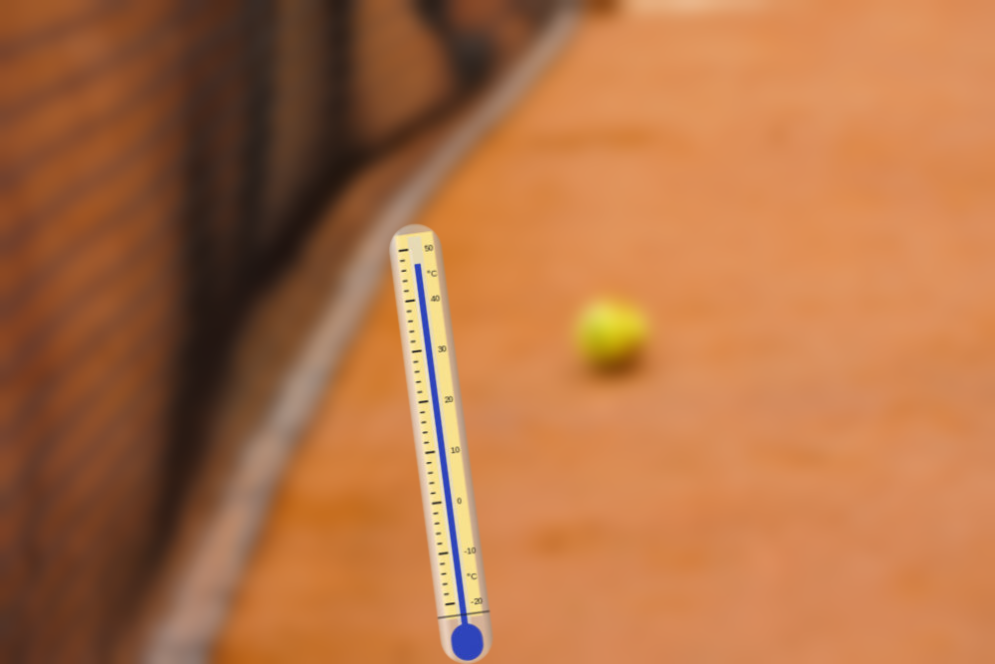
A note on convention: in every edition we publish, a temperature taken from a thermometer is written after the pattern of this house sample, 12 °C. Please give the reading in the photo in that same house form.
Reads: 47 °C
